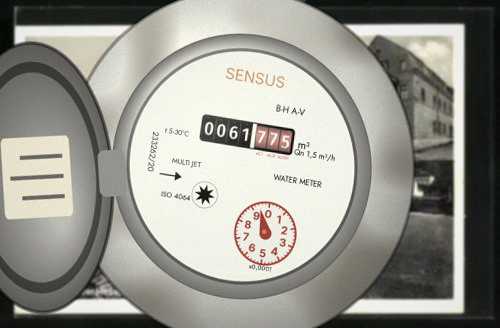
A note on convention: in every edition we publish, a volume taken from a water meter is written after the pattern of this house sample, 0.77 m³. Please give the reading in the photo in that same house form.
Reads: 61.7749 m³
